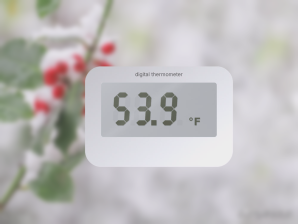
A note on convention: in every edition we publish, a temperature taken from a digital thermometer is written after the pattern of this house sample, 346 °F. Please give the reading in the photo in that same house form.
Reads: 53.9 °F
